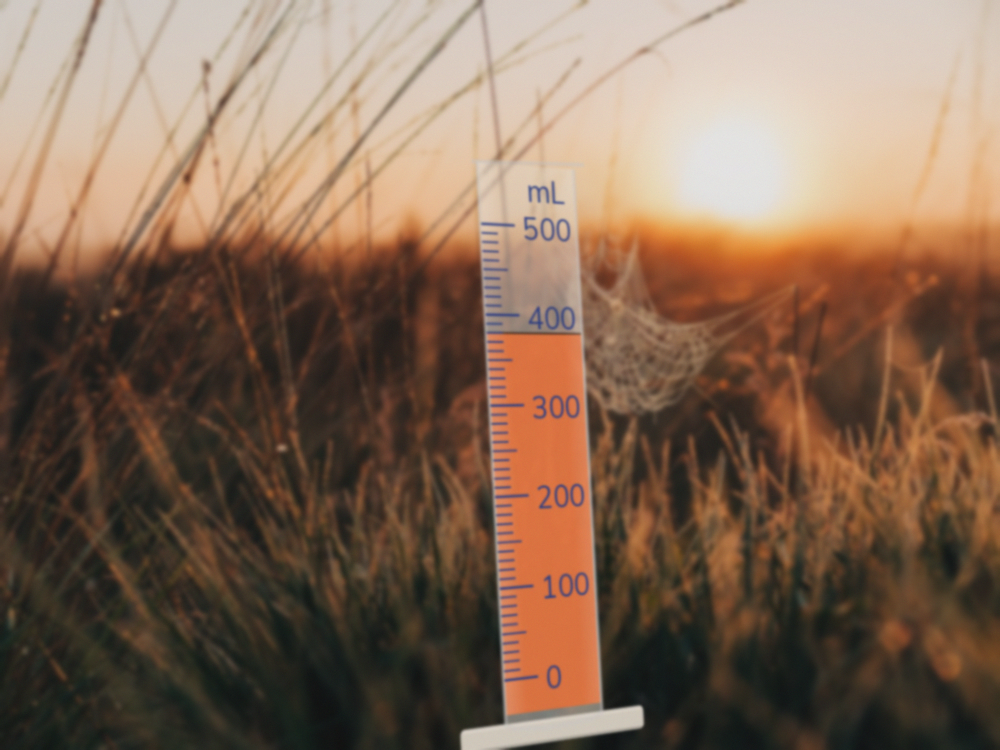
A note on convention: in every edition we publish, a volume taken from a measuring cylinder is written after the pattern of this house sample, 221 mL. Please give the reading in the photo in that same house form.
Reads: 380 mL
